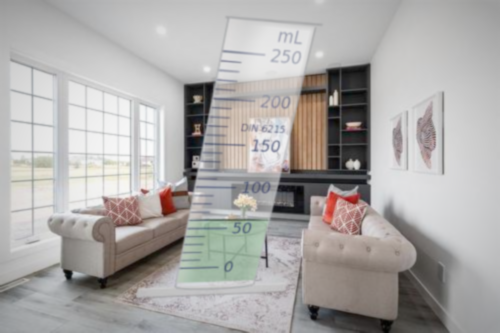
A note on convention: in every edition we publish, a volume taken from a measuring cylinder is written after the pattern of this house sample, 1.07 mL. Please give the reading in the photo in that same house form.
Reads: 60 mL
